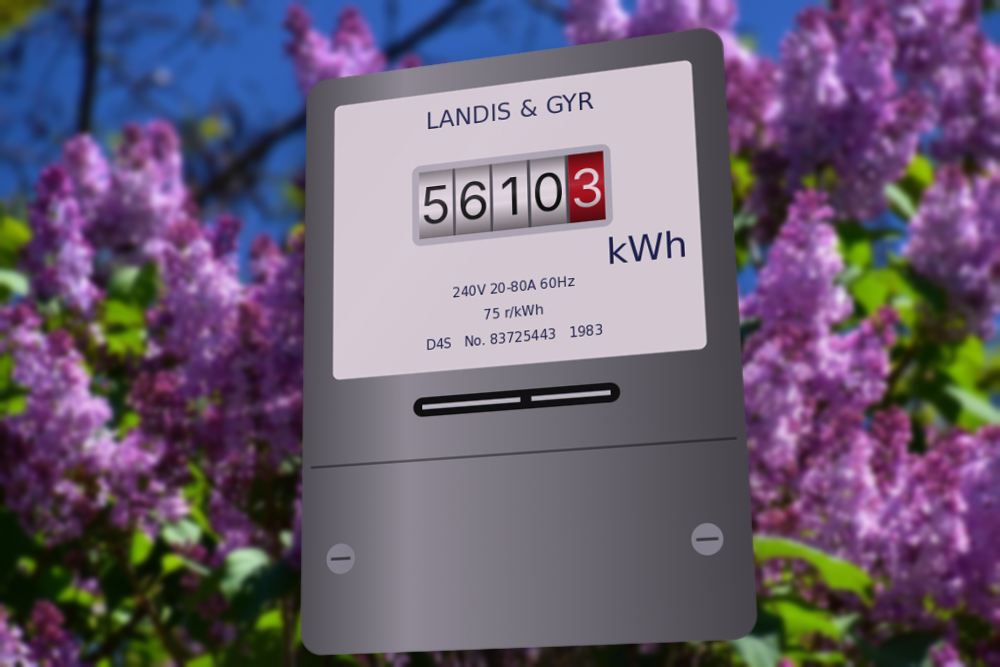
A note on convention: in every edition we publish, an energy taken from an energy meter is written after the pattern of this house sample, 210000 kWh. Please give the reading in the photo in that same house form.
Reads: 5610.3 kWh
